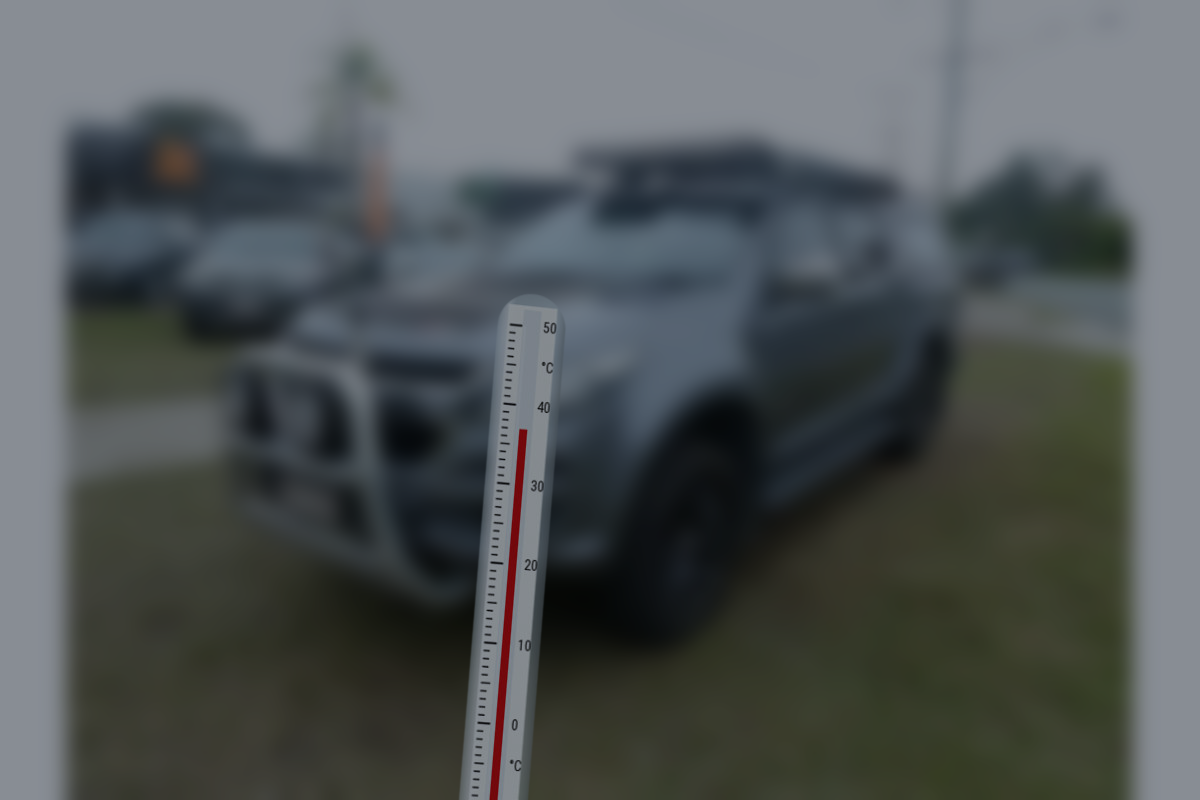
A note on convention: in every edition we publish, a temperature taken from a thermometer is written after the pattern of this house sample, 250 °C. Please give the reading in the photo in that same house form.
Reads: 37 °C
